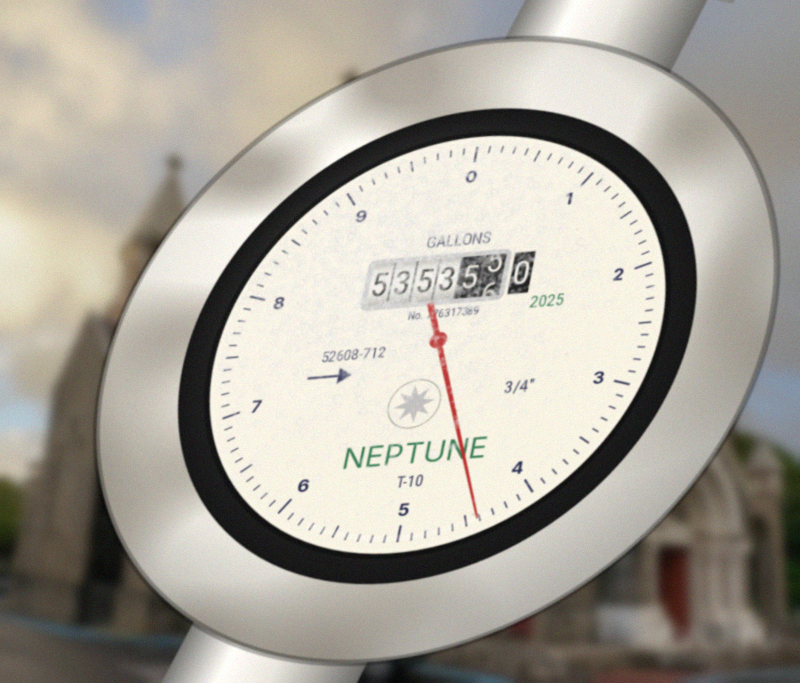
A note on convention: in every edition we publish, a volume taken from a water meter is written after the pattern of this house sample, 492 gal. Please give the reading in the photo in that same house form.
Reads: 5353554.4 gal
